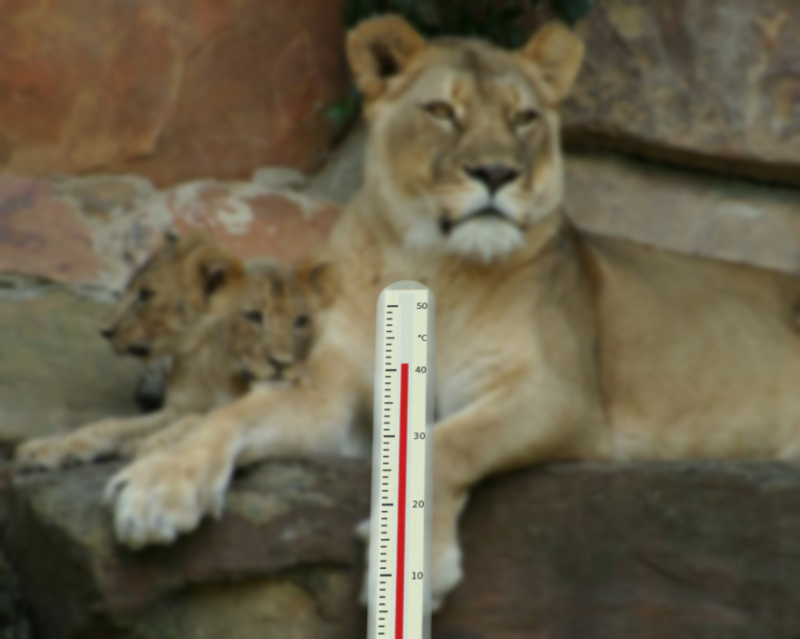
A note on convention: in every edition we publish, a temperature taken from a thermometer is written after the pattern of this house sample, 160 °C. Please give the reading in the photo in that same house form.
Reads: 41 °C
